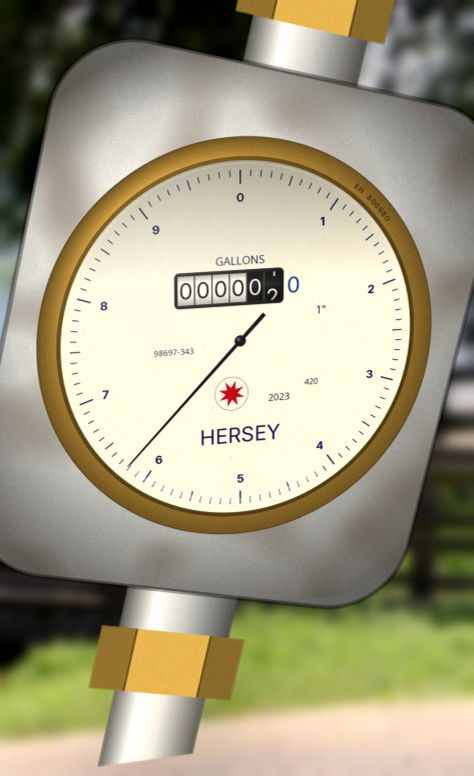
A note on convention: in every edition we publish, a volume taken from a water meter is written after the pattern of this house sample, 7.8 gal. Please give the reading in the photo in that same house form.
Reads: 16.2 gal
